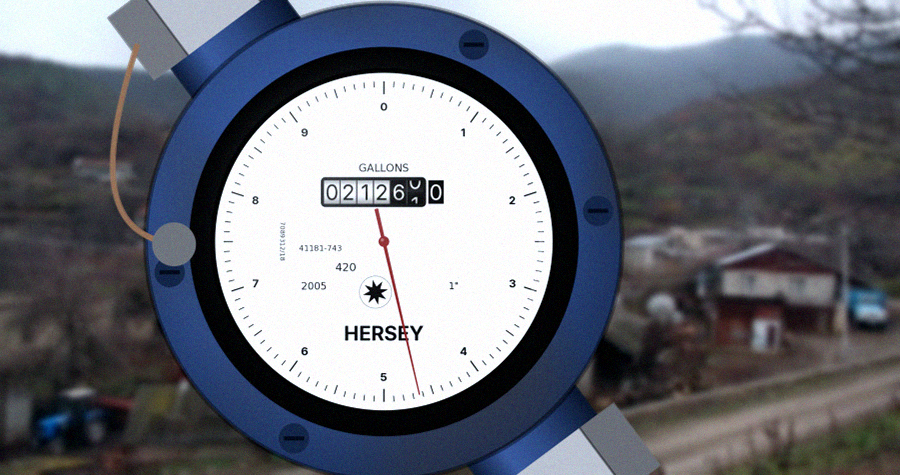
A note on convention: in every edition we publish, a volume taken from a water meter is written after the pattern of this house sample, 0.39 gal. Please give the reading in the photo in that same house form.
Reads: 212604.6 gal
